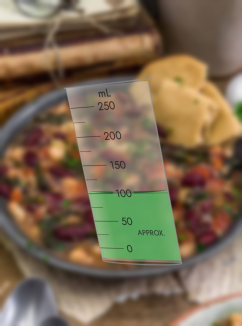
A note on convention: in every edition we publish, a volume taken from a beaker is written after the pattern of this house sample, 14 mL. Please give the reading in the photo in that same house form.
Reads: 100 mL
